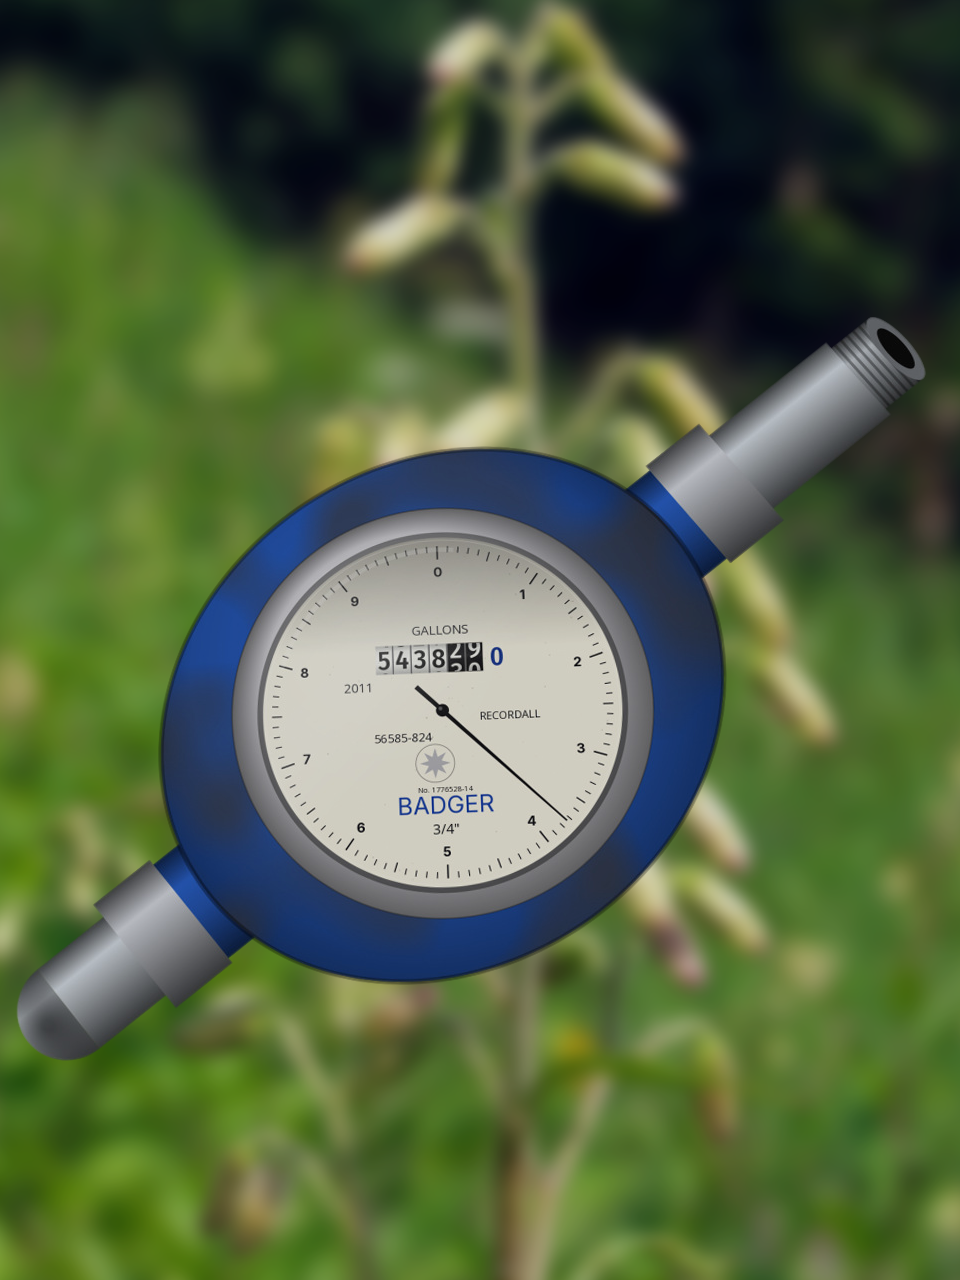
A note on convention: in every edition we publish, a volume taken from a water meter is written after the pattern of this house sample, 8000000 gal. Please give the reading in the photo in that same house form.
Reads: 5438293.7 gal
